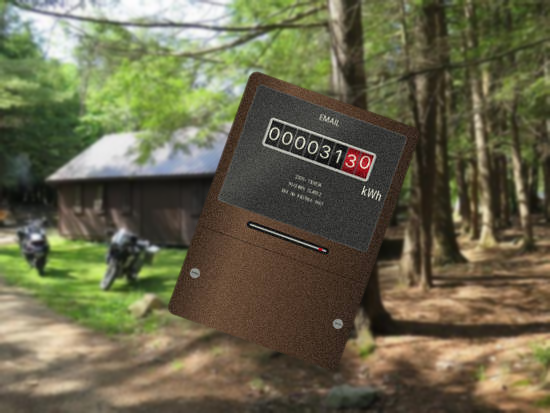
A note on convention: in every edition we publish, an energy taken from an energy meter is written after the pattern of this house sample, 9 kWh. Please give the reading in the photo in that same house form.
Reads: 31.30 kWh
